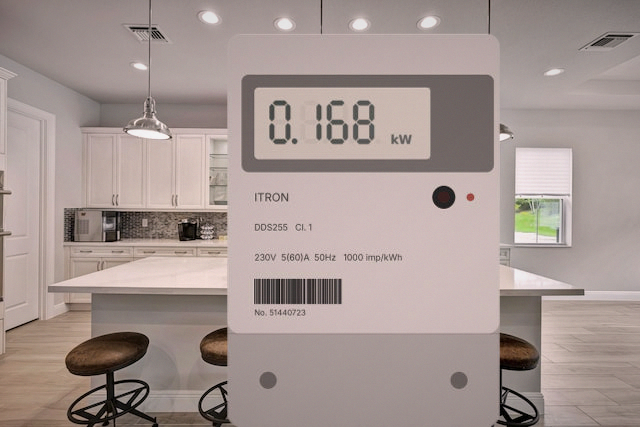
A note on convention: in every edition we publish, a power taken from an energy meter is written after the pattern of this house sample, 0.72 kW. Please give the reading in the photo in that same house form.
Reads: 0.168 kW
